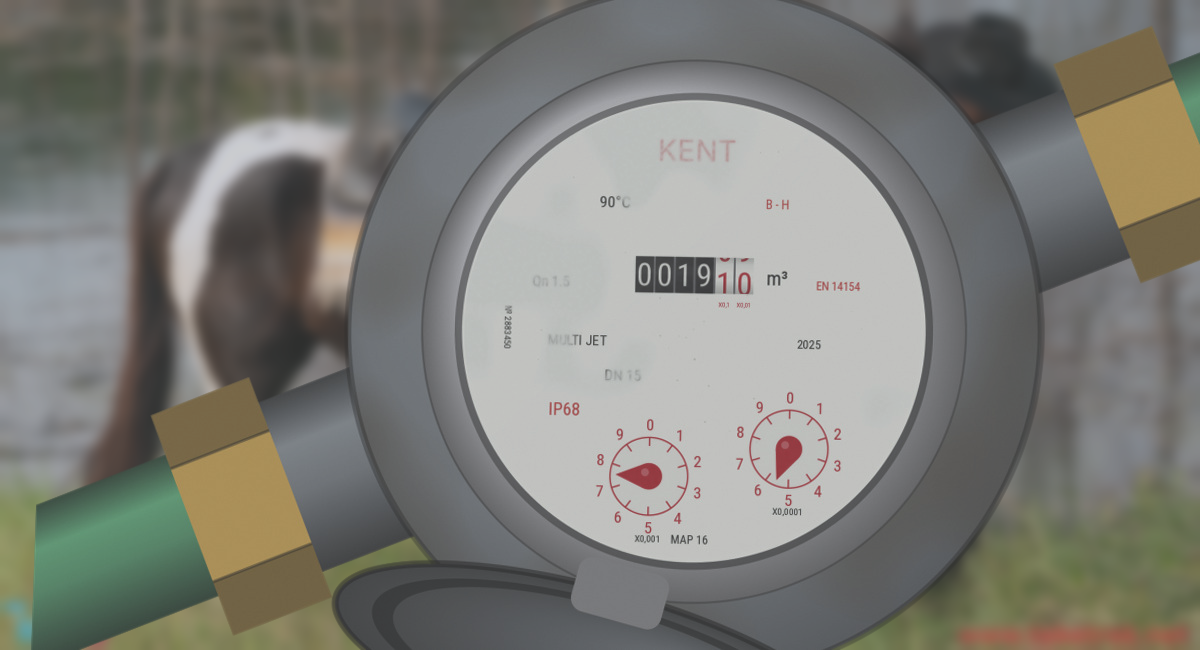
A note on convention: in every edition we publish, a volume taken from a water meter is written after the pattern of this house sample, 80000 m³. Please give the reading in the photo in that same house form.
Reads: 19.0975 m³
